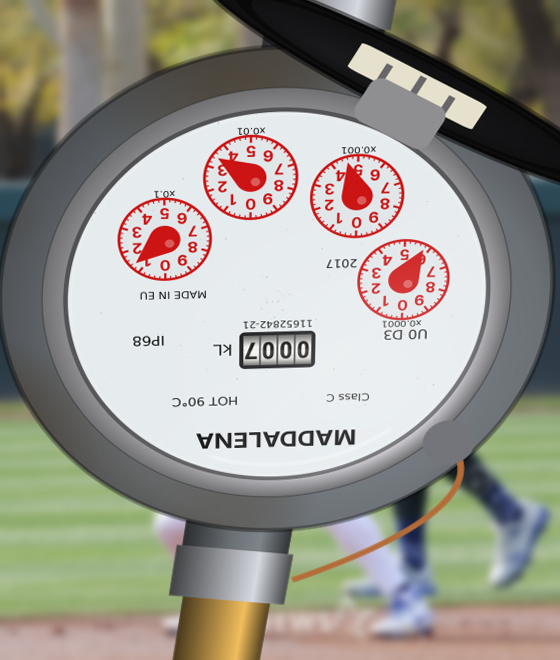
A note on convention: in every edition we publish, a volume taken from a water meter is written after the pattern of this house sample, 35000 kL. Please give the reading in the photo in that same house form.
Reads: 7.1345 kL
